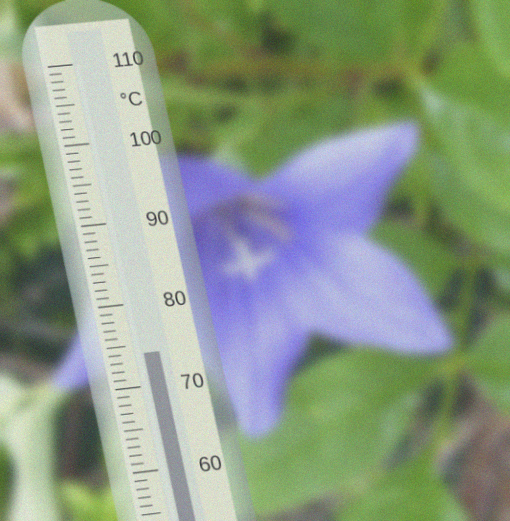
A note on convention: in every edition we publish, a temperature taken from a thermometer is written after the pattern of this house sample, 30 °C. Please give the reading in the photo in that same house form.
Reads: 74 °C
